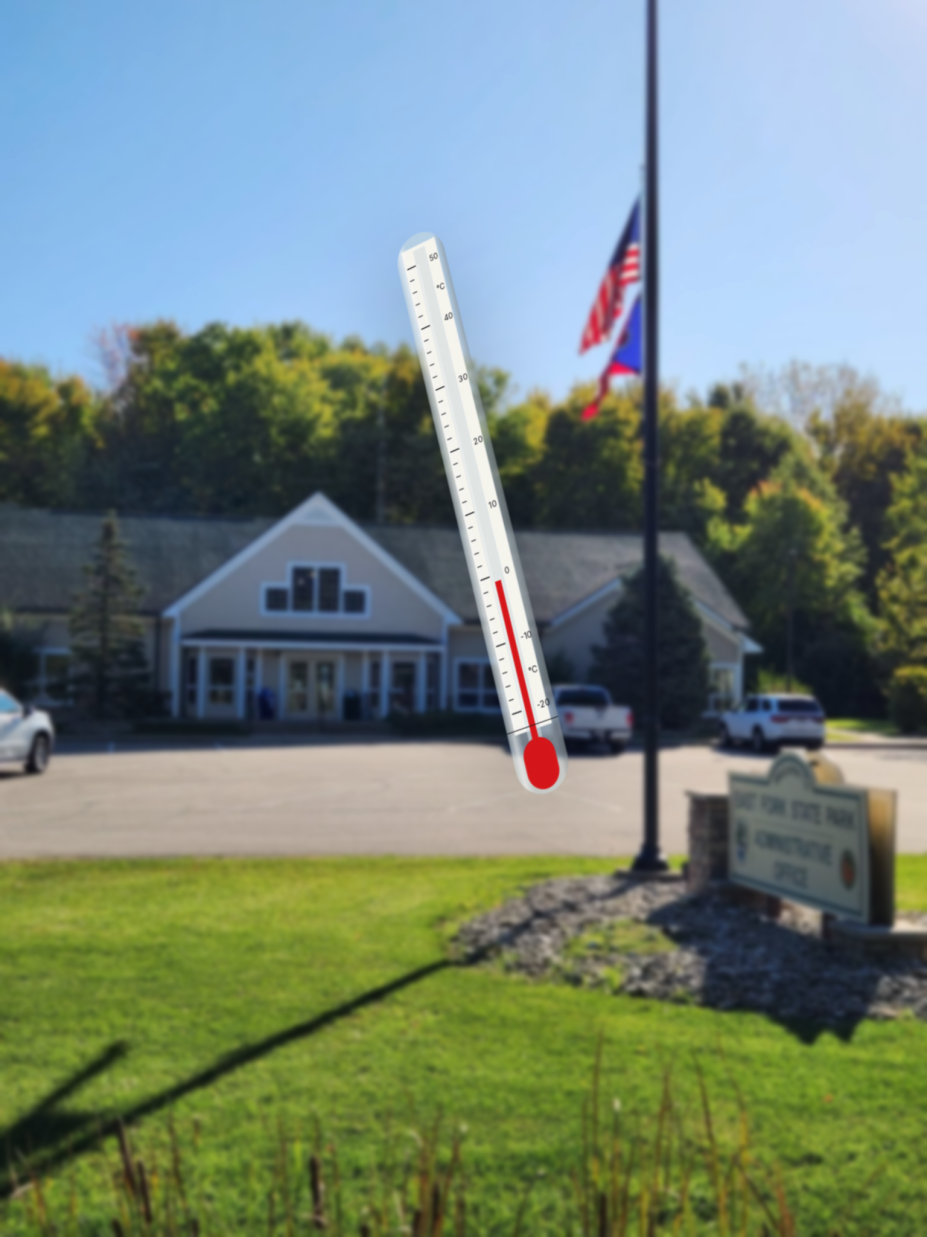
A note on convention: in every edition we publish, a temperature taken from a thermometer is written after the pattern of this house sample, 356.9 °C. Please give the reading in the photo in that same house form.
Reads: -1 °C
